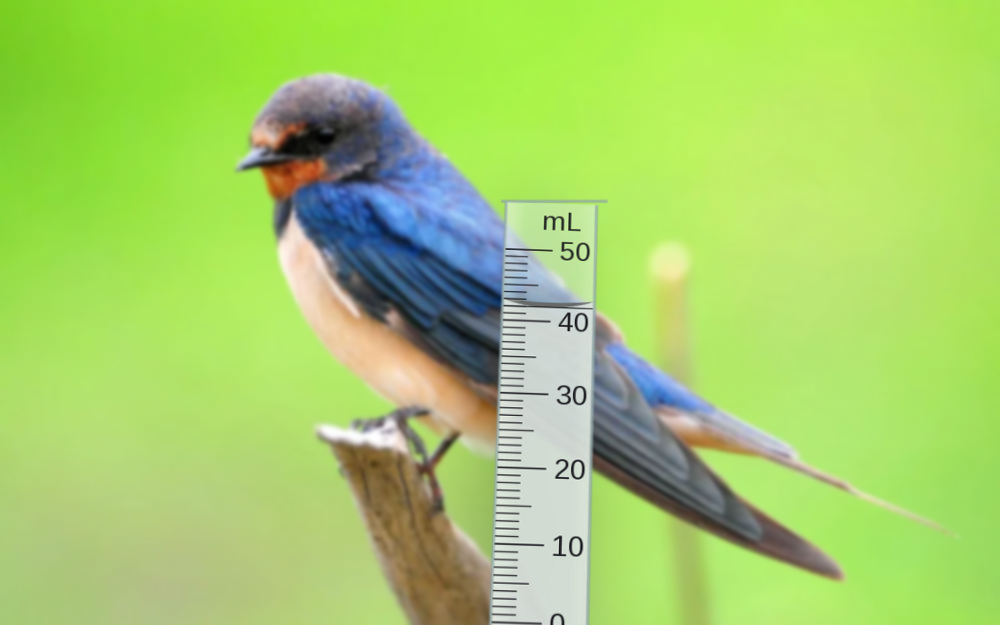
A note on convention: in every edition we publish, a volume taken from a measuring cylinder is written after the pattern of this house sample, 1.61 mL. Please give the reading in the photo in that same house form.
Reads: 42 mL
